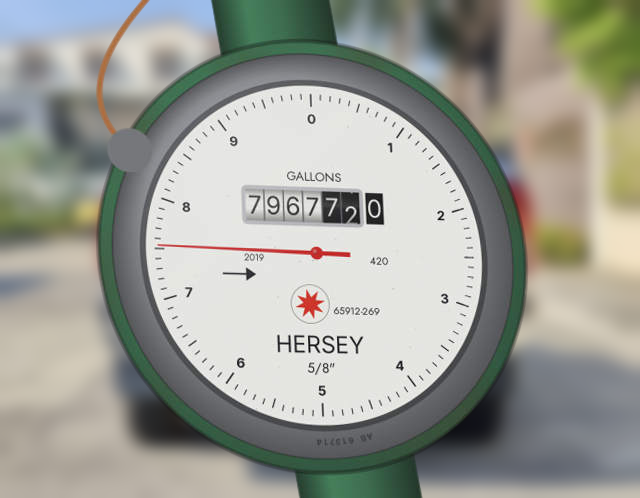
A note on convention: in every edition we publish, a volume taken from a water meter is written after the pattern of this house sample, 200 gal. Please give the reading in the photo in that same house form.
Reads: 7967717.5 gal
